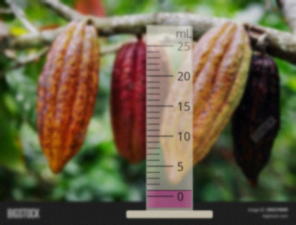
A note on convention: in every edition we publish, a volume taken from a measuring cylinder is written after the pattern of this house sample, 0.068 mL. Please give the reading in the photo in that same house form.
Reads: 1 mL
